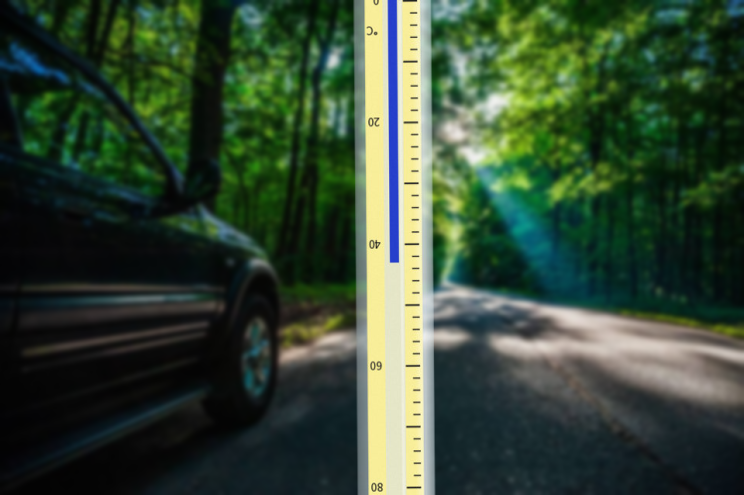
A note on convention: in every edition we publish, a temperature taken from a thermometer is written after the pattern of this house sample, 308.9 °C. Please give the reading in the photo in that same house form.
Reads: 43 °C
